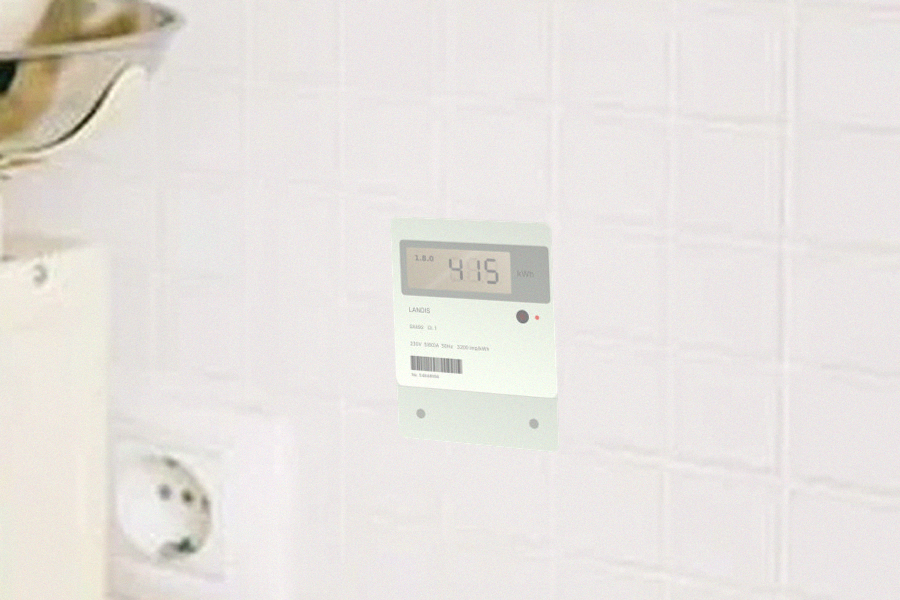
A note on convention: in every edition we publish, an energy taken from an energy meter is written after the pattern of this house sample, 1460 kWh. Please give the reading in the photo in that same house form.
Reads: 415 kWh
